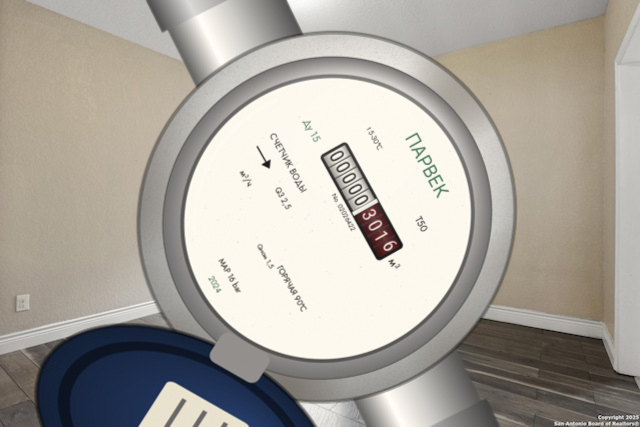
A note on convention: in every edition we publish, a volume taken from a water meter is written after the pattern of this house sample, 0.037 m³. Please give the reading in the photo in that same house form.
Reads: 0.3016 m³
